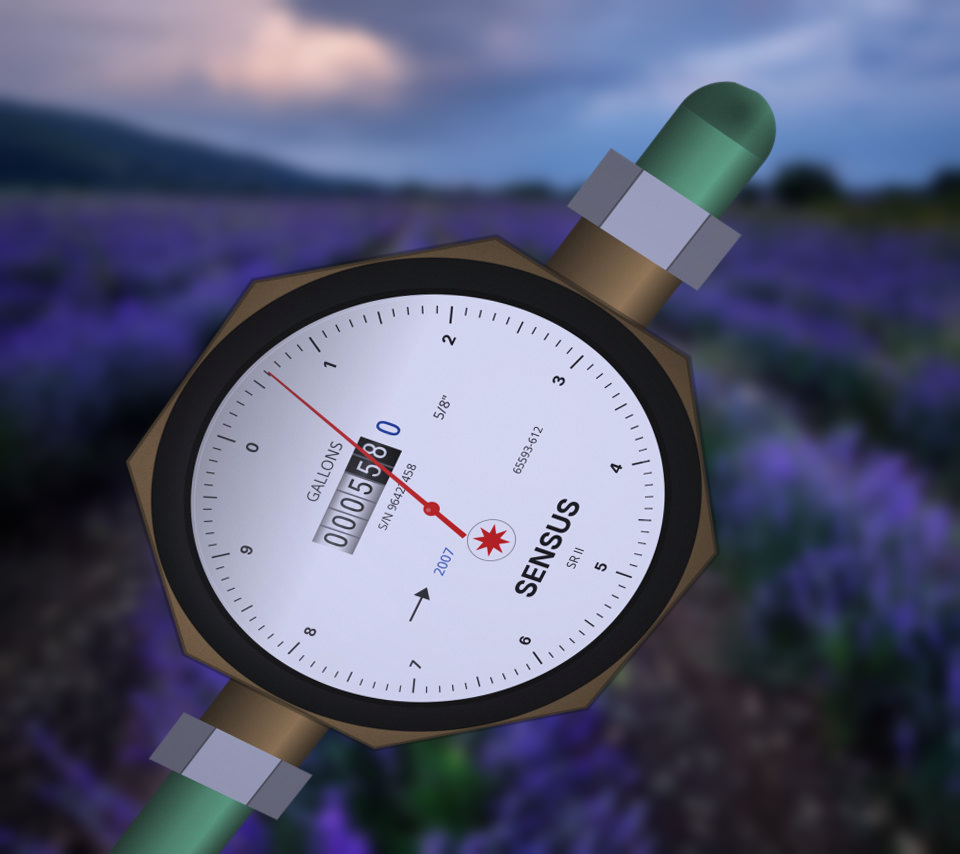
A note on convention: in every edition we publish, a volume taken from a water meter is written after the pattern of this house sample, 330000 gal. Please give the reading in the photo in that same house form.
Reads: 5580.6 gal
